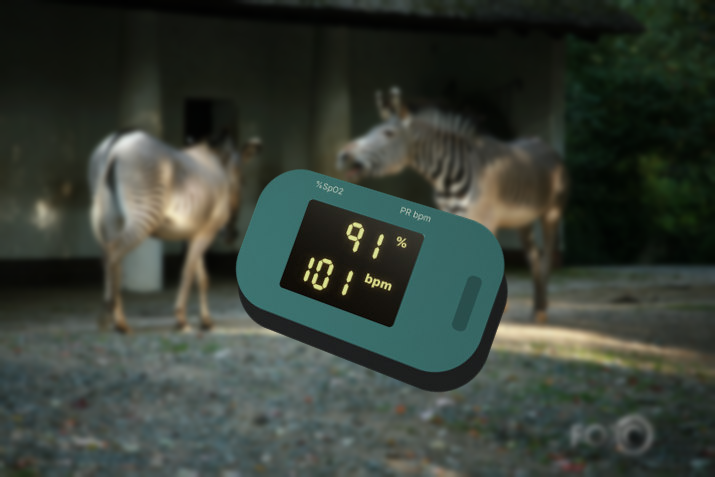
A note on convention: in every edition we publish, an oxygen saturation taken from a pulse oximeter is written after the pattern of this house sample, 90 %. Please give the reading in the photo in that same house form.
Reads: 91 %
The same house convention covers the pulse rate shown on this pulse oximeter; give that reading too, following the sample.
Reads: 101 bpm
